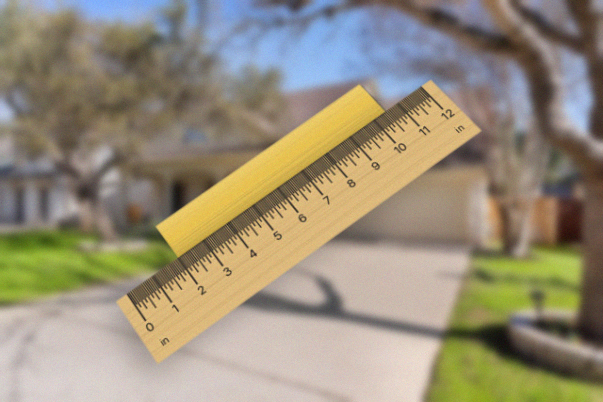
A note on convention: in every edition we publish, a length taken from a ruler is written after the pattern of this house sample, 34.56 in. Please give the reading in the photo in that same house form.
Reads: 8.5 in
